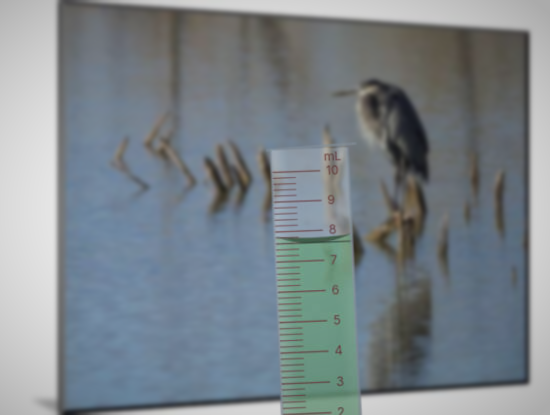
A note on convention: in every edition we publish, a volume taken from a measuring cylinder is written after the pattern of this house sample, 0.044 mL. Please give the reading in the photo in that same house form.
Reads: 7.6 mL
